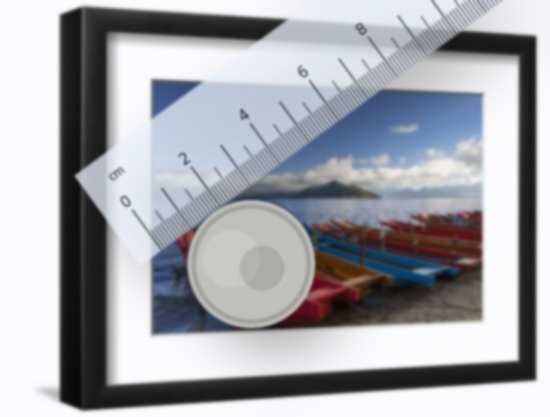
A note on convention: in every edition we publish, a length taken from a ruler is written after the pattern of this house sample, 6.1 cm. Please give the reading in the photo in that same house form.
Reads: 3.5 cm
